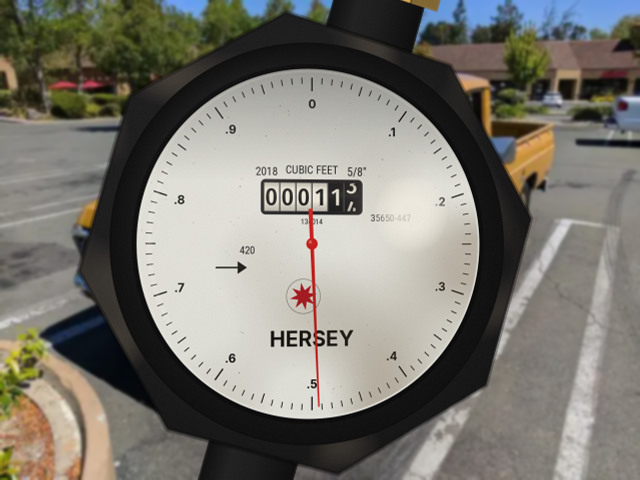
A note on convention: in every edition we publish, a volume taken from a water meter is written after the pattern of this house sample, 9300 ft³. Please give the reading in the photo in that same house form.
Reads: 113.49 ft³
